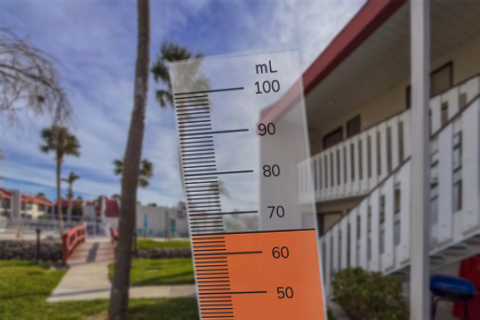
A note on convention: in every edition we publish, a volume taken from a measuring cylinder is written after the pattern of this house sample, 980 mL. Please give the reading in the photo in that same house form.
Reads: 65 mL
